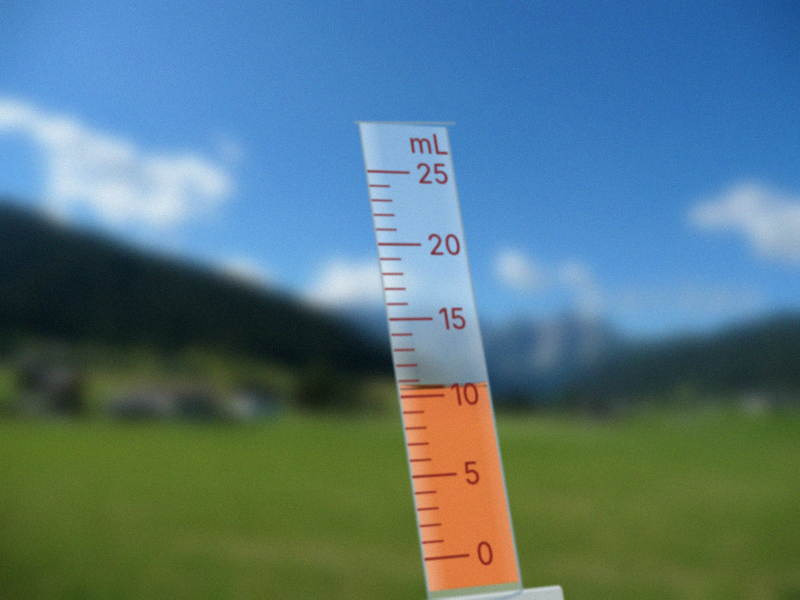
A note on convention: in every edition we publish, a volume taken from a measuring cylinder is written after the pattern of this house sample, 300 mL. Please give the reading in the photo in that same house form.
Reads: 10.5 mL
